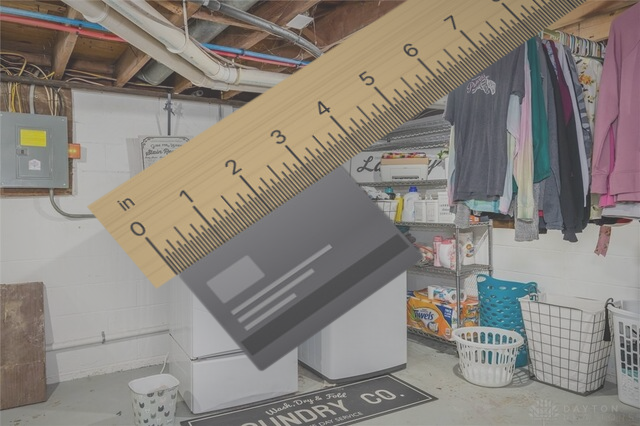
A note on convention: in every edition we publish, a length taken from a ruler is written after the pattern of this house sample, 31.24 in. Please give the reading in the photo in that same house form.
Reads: 3.5 in
